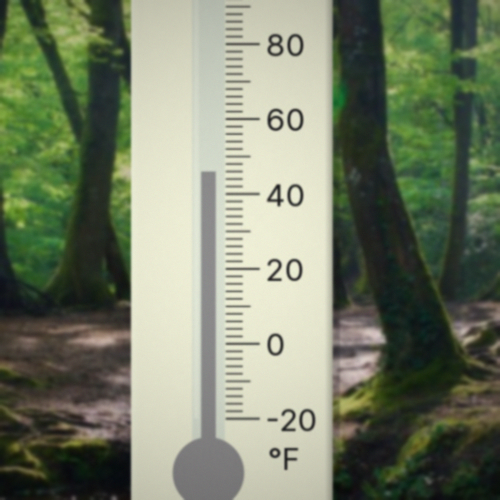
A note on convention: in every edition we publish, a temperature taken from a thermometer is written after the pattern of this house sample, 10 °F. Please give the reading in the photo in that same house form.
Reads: 46 °F
